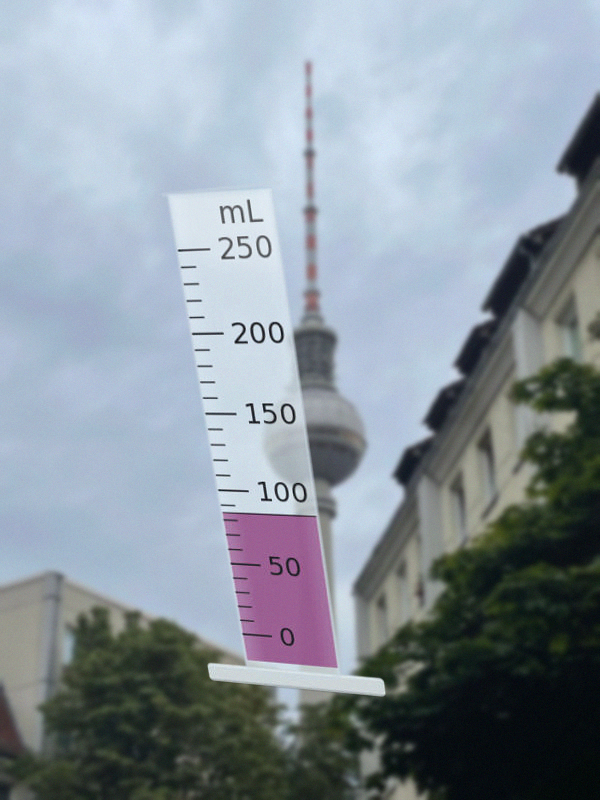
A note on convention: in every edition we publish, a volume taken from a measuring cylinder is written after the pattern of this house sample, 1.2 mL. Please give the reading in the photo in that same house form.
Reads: 85 mL
